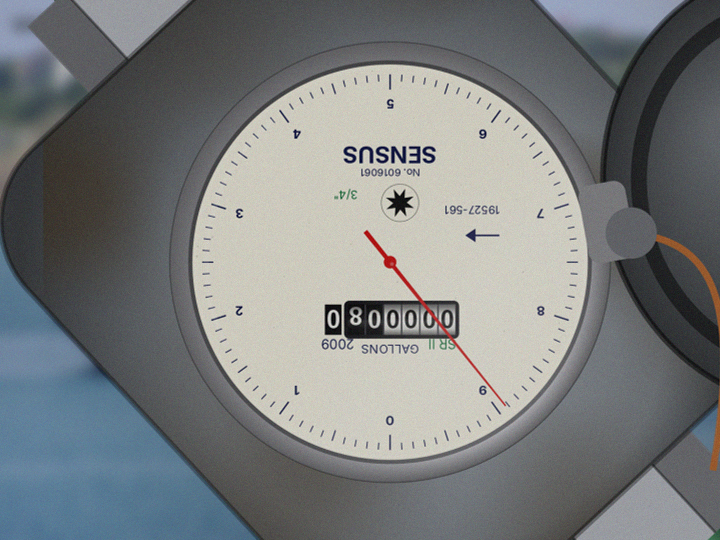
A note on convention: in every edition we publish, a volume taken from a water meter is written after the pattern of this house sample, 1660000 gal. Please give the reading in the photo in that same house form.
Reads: 78.9 gal
